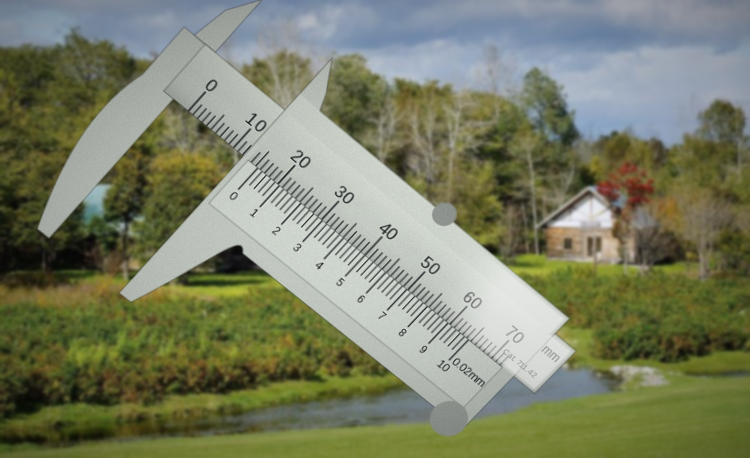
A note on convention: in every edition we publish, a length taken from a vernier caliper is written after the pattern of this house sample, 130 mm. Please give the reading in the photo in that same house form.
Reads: 15.5 mm
